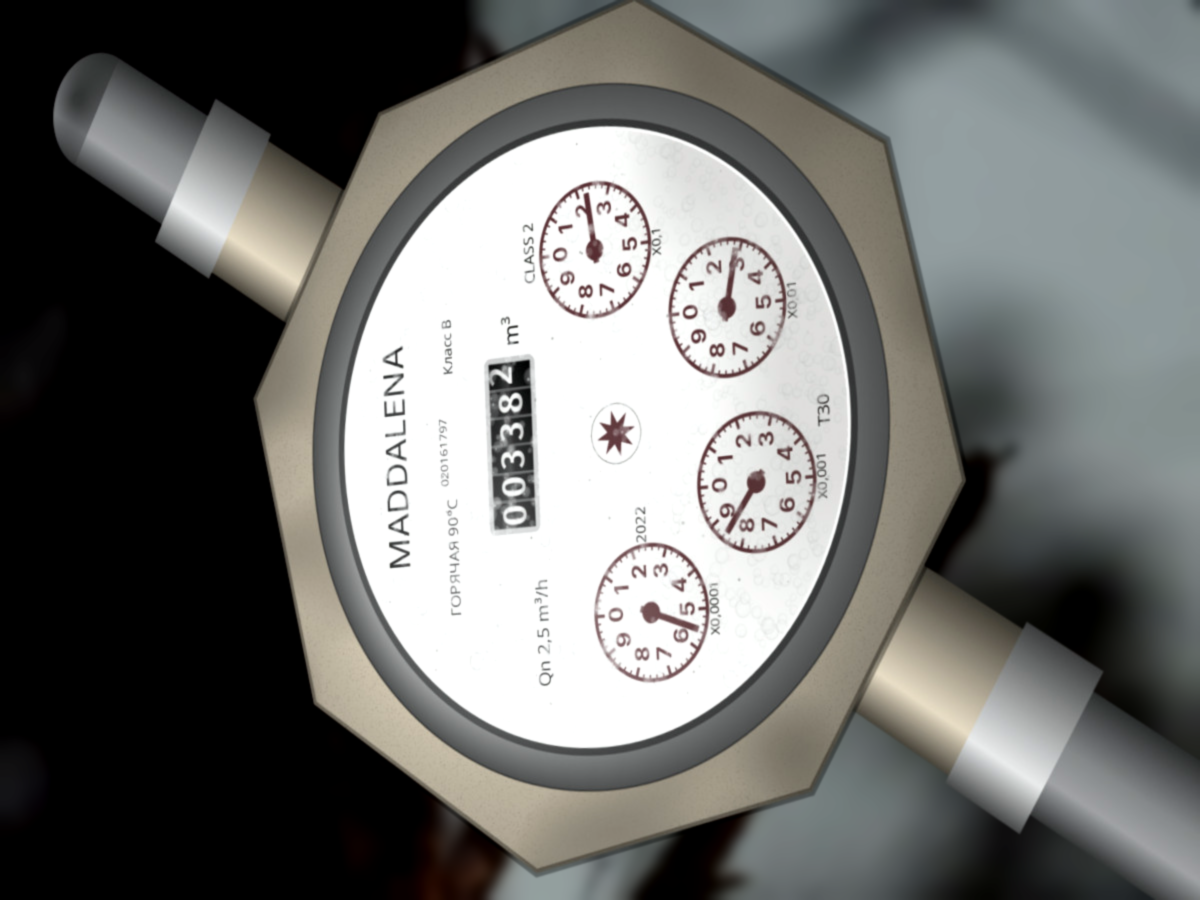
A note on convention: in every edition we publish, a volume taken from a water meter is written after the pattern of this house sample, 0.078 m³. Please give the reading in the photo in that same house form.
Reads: 3382.2285 m³
